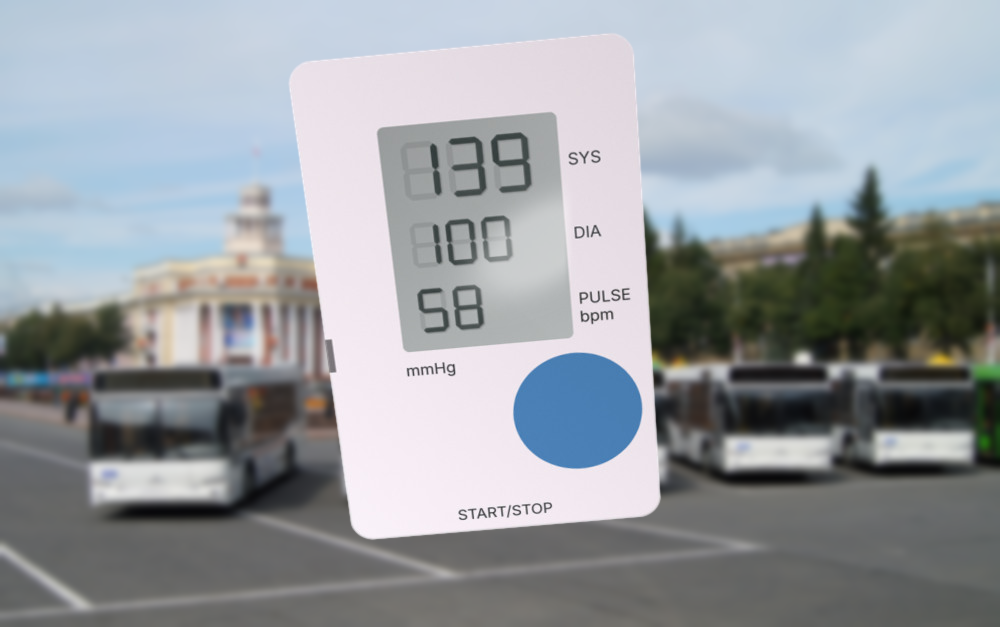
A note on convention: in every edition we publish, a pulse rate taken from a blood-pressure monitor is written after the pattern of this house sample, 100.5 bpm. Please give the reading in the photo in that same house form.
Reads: 58 bpm
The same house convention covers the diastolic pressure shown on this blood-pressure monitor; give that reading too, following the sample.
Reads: 100 mmHg
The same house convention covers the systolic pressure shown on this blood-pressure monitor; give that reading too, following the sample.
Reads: 139 mmHg
